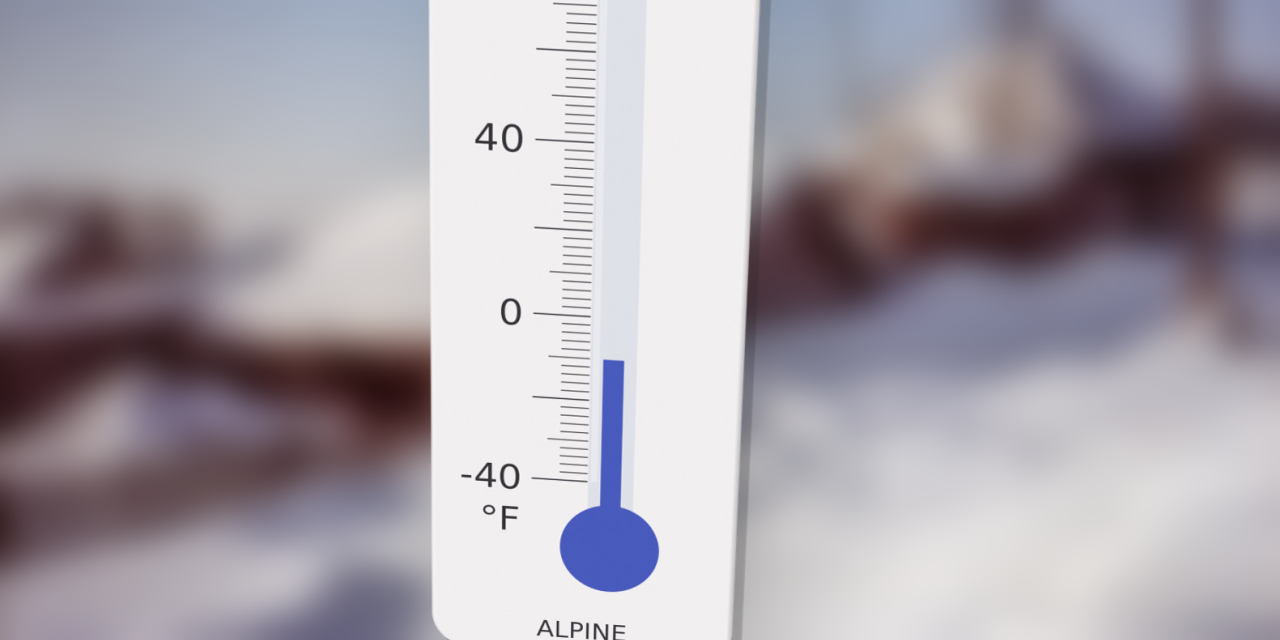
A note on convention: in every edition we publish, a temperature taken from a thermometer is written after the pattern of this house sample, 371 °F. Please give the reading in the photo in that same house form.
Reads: -10 °F
